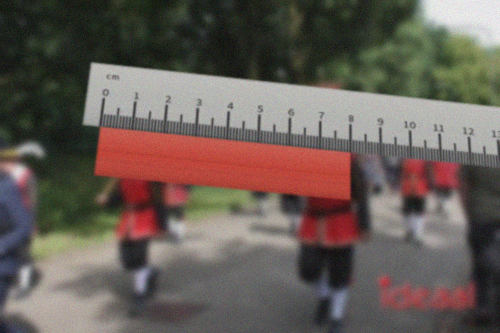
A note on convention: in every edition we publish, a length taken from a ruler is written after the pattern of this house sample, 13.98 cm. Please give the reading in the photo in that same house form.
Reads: 8 cm
